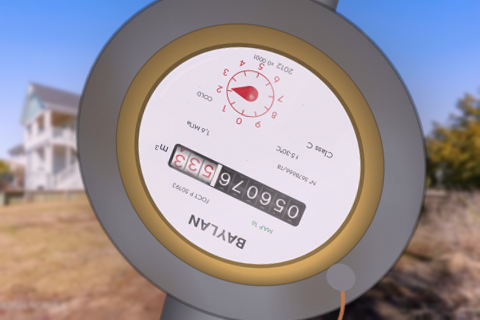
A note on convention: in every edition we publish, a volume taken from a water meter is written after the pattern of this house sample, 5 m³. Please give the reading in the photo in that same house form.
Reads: 56076.5332 m³
